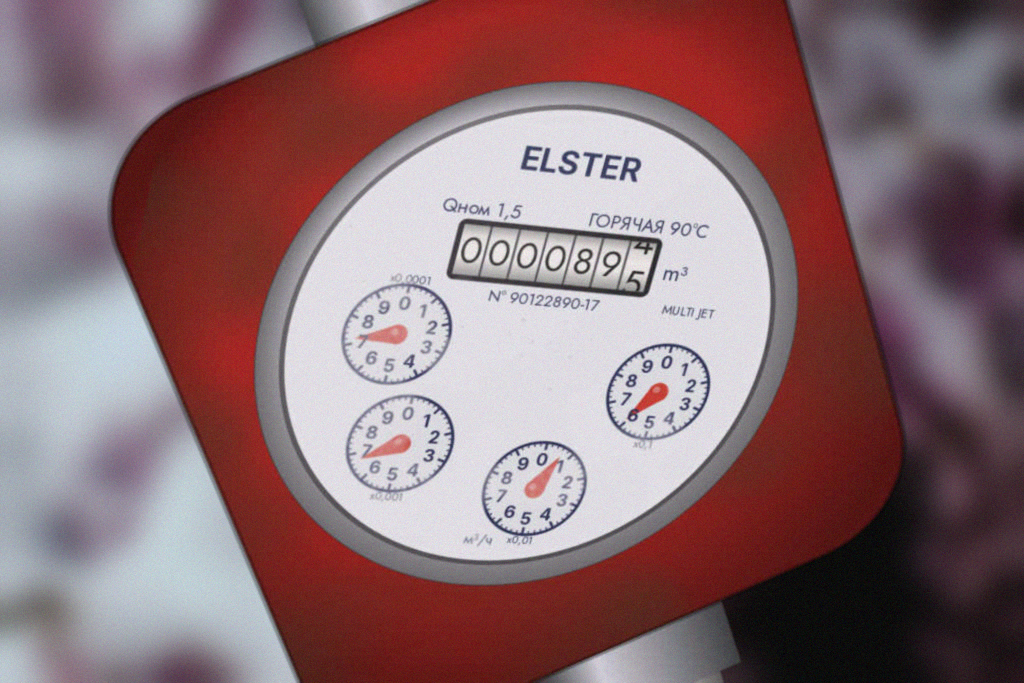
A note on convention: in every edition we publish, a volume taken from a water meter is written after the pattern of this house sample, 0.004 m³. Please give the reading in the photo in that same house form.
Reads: 894.6067 m³
